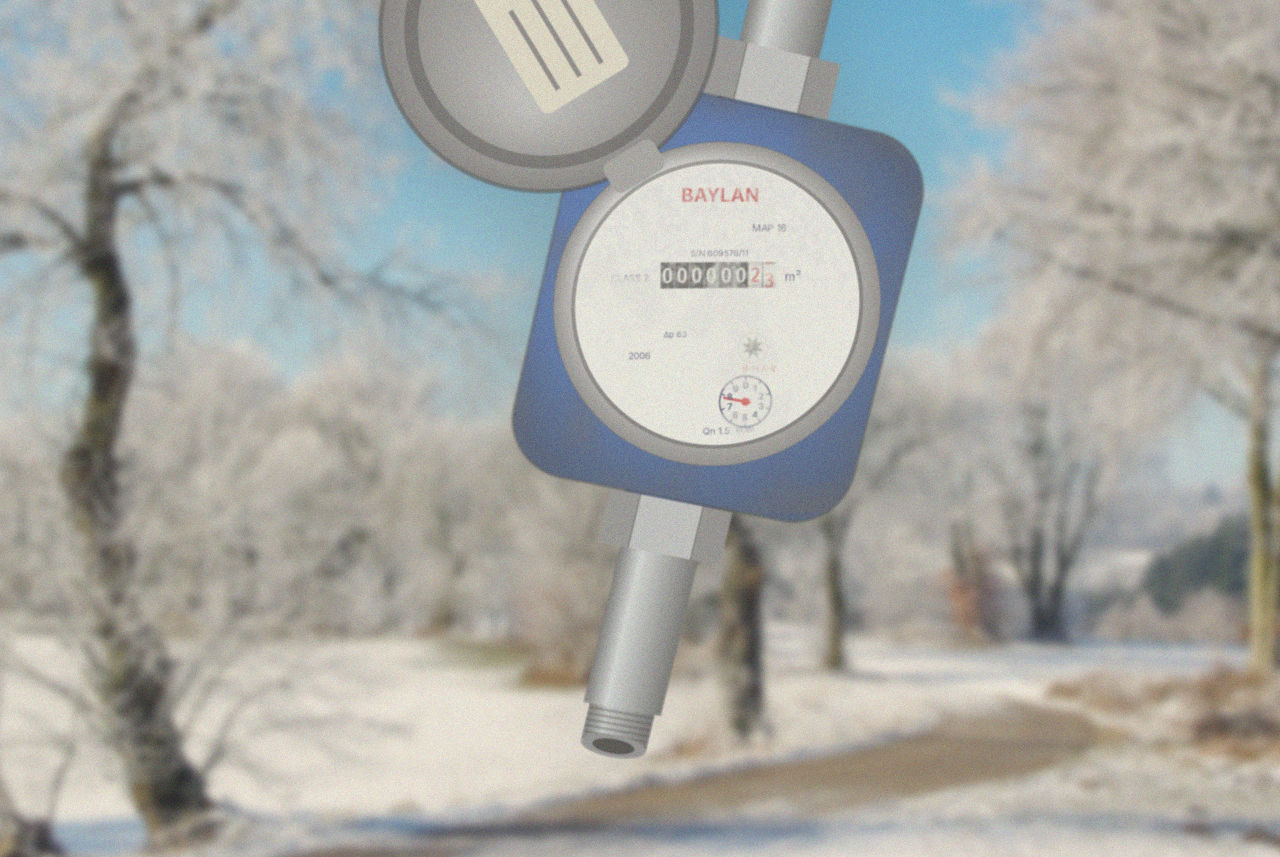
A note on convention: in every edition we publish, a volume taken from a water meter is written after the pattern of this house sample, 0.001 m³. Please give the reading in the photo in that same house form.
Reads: 0.227 m³
